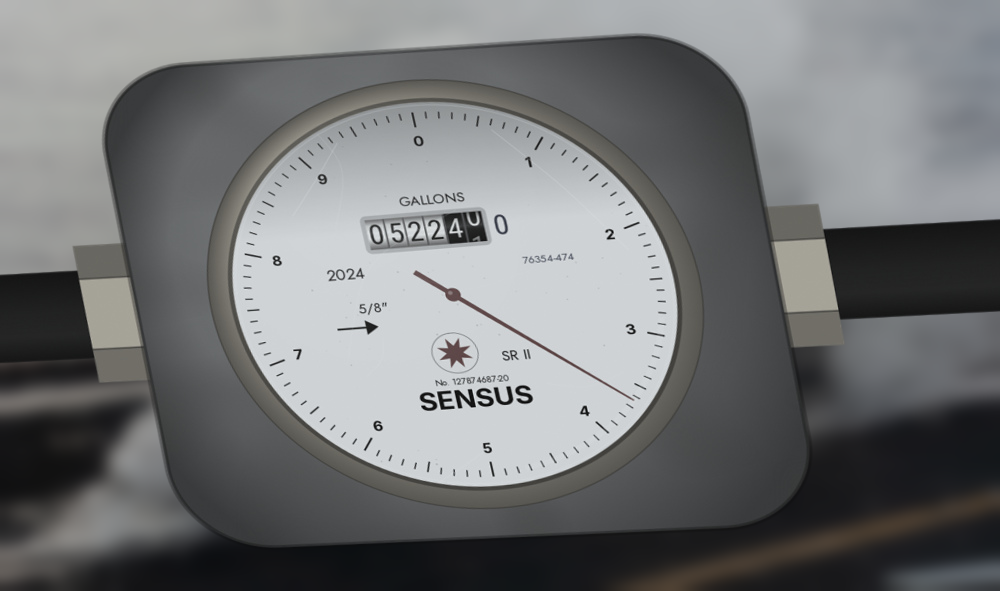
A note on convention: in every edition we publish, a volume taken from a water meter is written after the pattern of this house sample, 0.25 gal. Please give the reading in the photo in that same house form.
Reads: 522403.6 gal
